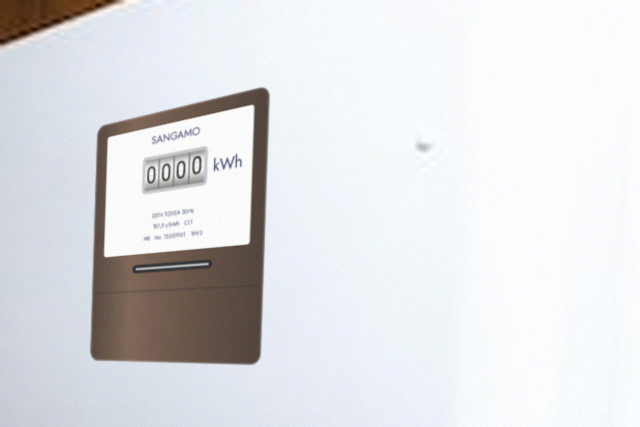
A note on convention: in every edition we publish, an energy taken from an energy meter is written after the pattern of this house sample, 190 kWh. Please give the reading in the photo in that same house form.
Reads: 0 kWh
